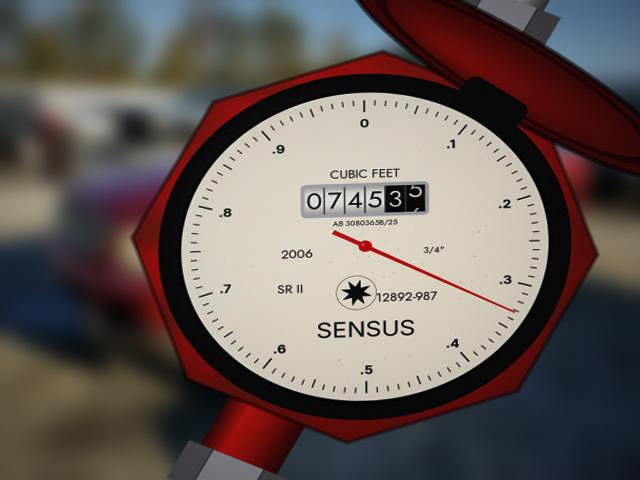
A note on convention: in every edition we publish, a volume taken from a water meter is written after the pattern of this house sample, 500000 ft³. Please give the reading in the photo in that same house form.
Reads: 74535.33 ft³
